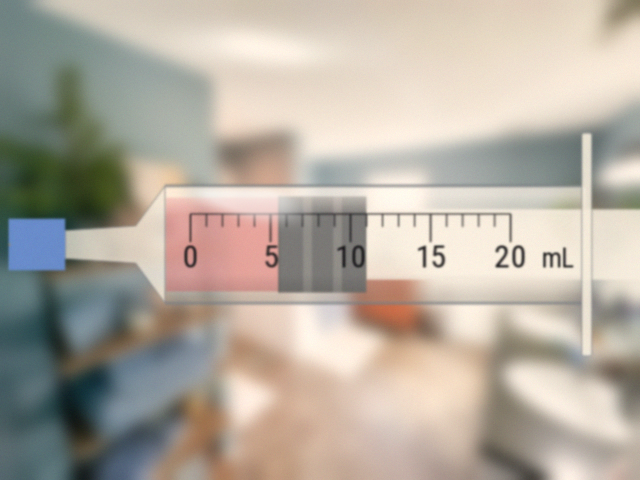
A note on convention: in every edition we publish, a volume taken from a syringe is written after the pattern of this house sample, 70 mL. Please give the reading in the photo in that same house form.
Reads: 5.5 mL
